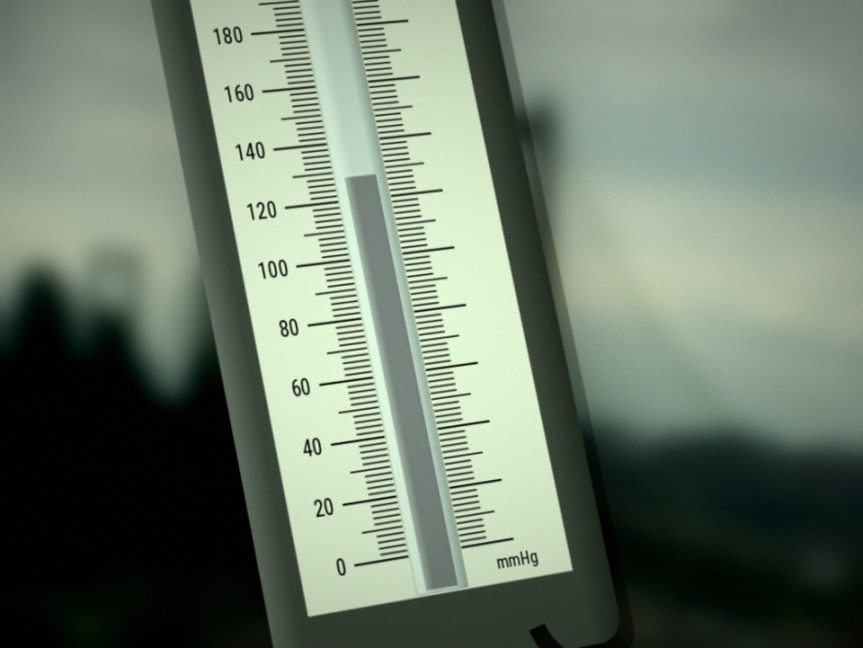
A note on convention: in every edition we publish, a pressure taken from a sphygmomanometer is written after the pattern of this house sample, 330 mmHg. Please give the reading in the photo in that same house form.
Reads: 128 mmHg
